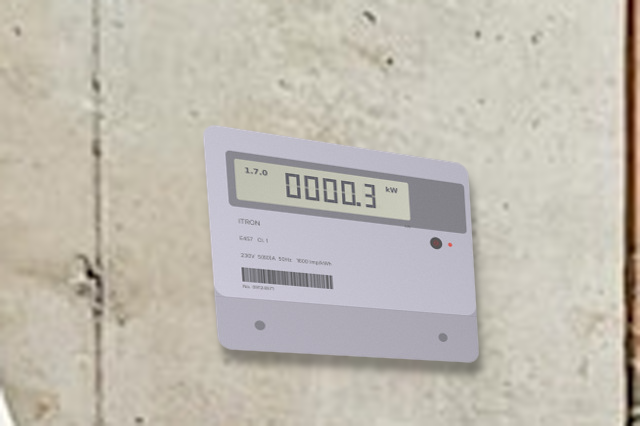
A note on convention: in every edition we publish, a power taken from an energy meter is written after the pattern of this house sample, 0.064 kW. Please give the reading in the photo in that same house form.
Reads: 0.3 kW
